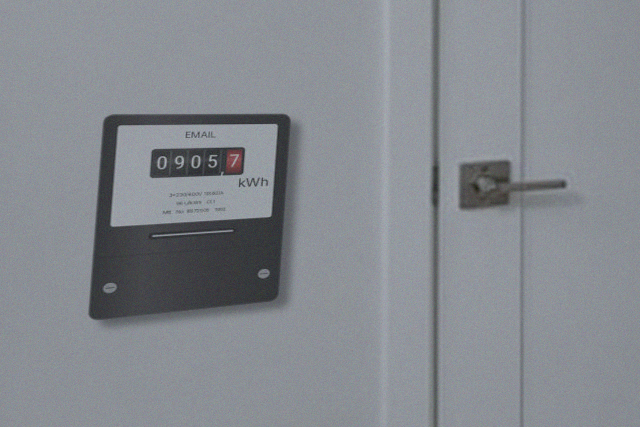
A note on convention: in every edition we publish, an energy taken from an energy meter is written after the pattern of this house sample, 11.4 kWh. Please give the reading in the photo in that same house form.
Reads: 905.7 kWh
